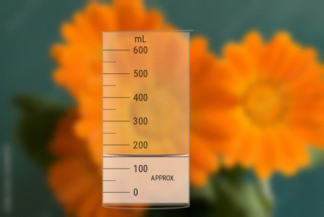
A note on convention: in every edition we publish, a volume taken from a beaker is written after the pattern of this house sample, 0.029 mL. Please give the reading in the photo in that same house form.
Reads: 150 mL
